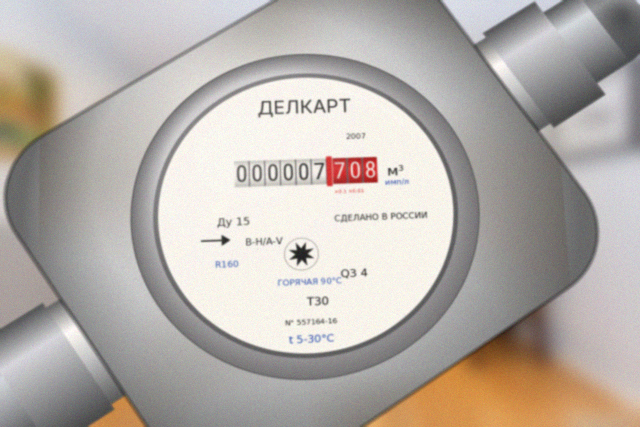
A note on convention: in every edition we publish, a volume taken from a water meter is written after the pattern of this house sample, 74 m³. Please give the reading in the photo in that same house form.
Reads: 7.708 m³
